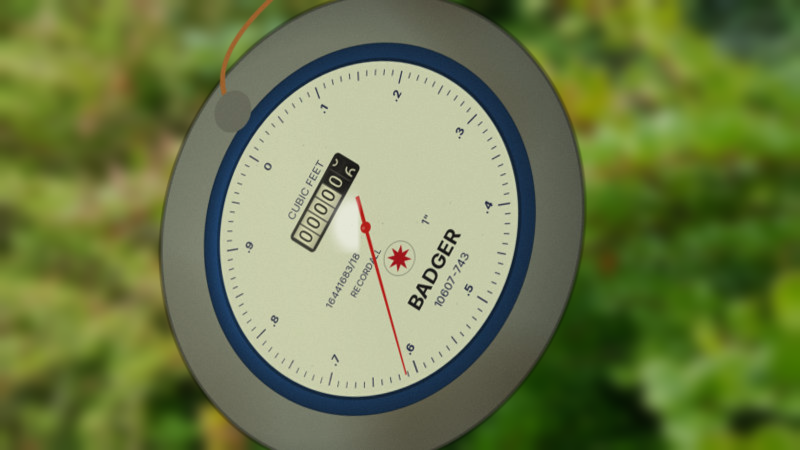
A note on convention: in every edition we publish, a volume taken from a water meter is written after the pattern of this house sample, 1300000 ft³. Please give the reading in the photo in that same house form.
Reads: 5.61 ft³
